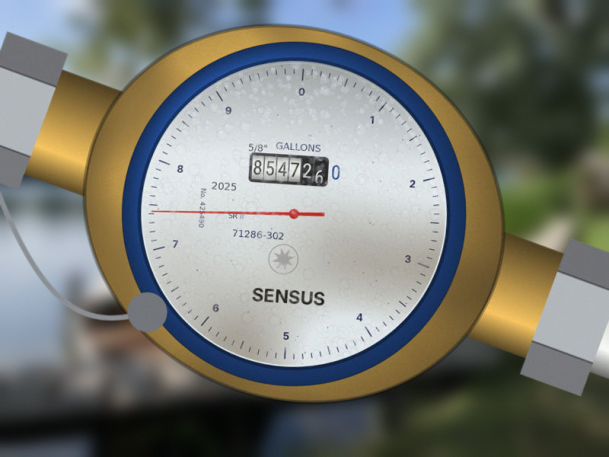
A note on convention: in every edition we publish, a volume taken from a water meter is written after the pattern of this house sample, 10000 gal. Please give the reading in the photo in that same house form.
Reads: 8547257.4 gal
